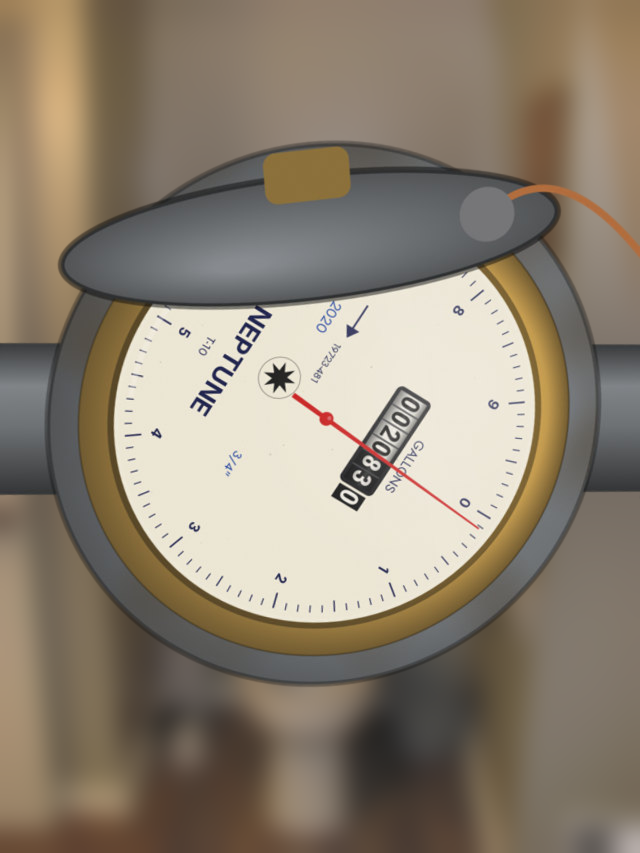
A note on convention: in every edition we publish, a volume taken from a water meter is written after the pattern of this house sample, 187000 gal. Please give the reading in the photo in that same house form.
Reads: 20830.1 gal
